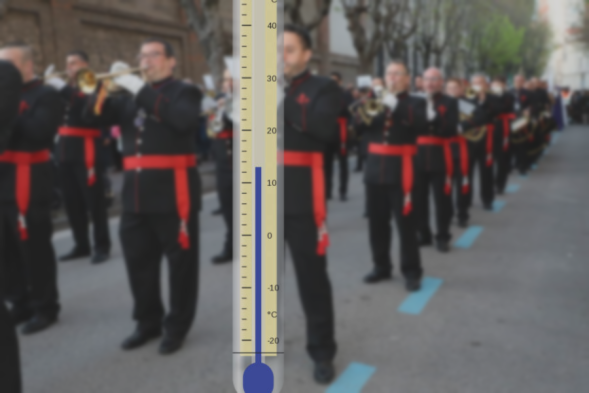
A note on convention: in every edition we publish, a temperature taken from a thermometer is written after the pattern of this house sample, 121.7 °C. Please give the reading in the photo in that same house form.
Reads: 13 °C
